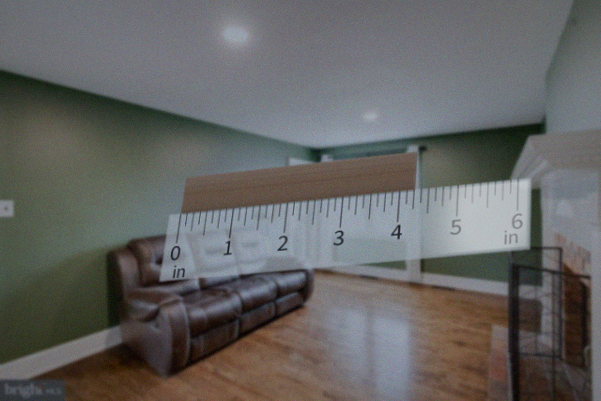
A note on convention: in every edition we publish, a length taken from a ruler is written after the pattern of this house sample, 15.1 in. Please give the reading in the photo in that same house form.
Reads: 4.25 in
